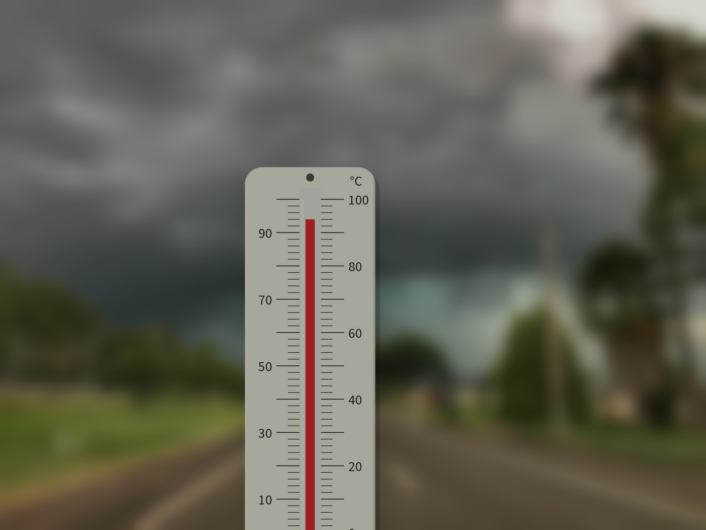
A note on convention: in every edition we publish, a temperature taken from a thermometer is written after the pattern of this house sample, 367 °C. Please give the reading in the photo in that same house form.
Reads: 94 °C
